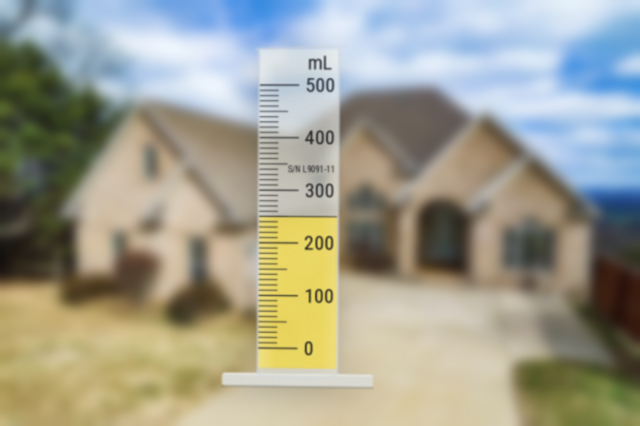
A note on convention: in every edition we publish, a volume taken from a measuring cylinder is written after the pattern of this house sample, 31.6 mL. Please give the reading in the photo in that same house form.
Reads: 250 mL
